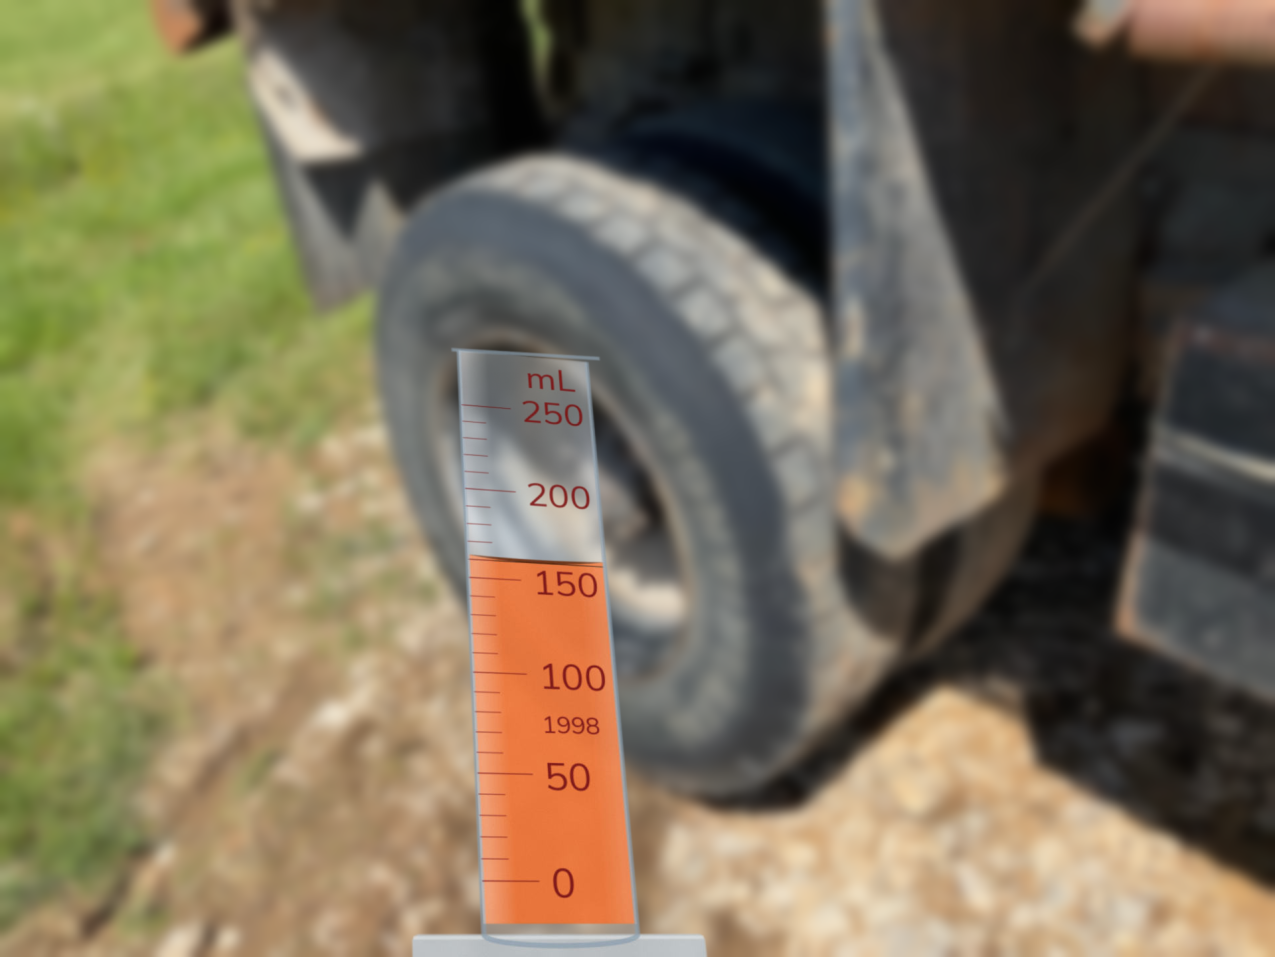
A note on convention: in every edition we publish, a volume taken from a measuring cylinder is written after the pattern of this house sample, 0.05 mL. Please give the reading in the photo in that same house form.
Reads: 160 mL
